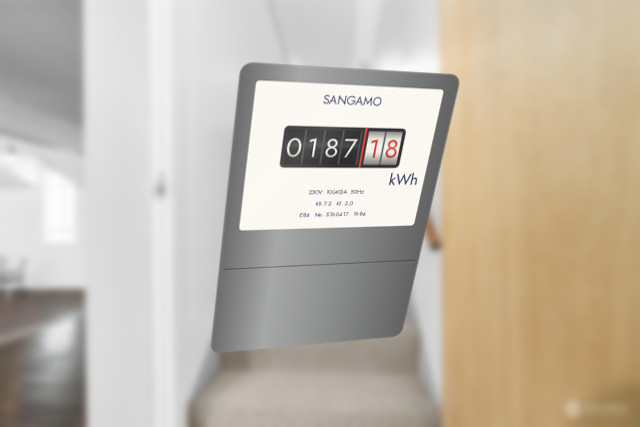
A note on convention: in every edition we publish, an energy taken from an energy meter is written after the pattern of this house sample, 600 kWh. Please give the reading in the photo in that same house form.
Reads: 187.18 kWh
